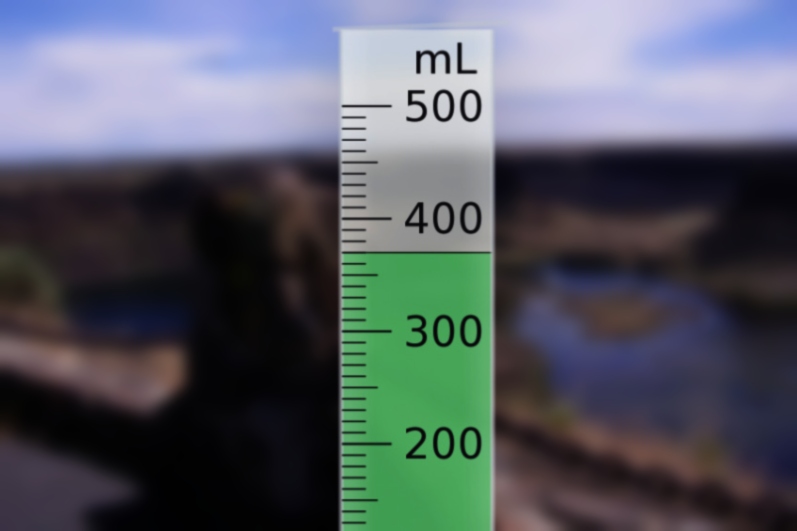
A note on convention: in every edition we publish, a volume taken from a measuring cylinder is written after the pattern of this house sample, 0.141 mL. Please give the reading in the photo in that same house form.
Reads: 370 mL
